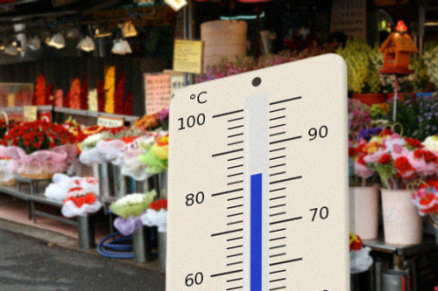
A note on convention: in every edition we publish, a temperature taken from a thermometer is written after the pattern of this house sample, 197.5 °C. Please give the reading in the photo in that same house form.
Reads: 83 °C
